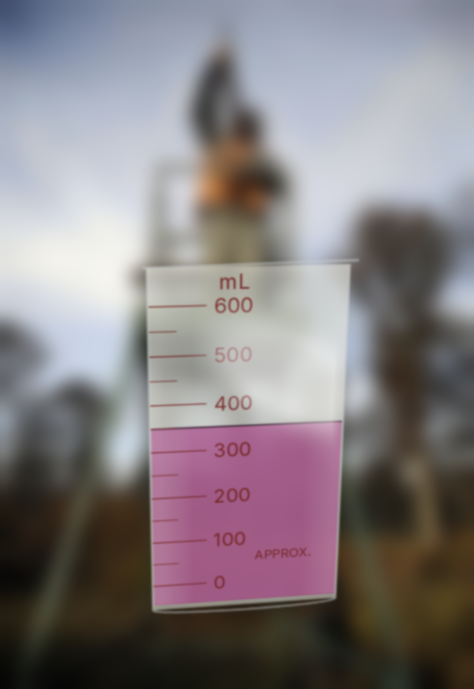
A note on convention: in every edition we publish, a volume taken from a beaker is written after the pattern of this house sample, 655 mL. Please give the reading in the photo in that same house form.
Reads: 350 mL
